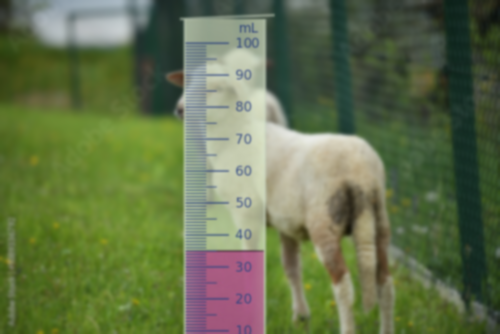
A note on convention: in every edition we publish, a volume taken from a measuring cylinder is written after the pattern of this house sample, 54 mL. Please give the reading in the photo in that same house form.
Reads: 35 mL
